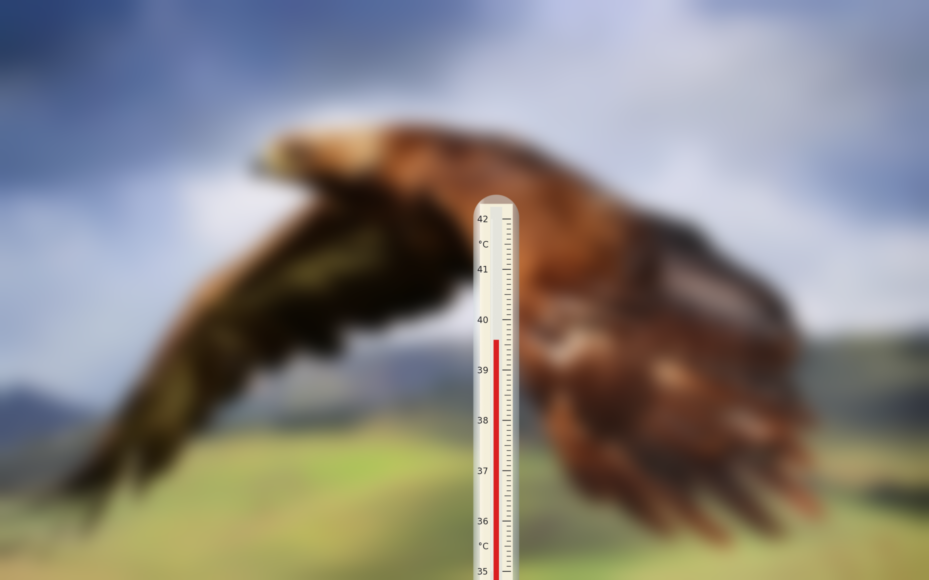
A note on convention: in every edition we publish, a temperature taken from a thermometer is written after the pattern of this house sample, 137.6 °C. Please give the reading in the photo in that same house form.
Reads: 39.6 °C
